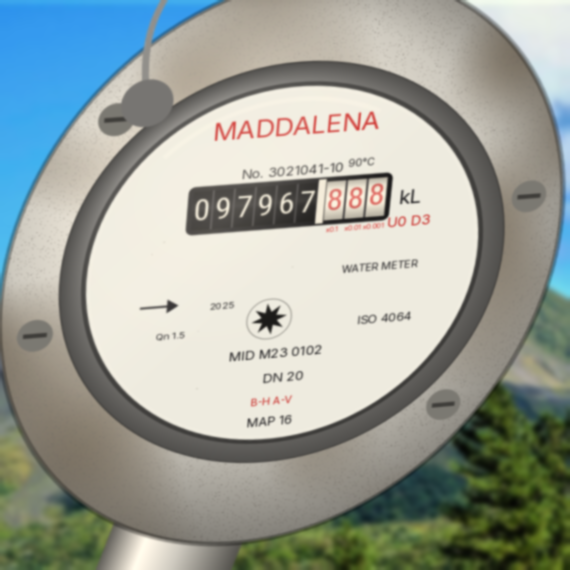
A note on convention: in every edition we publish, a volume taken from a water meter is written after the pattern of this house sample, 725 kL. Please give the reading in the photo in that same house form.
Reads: 97967.888 kL
